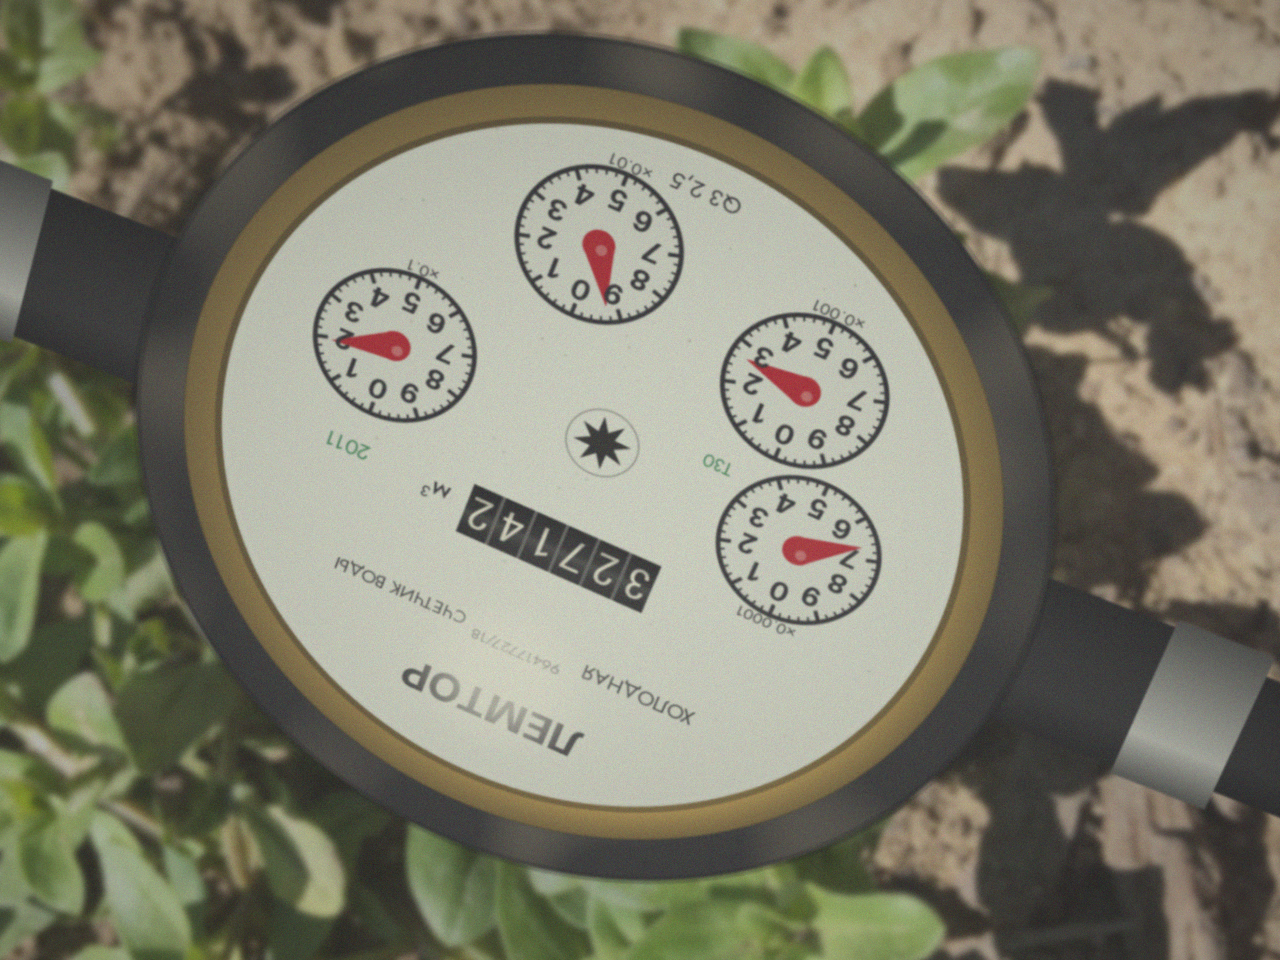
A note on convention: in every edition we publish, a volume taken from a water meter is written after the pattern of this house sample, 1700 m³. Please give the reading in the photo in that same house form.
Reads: 327142.1926 m³
